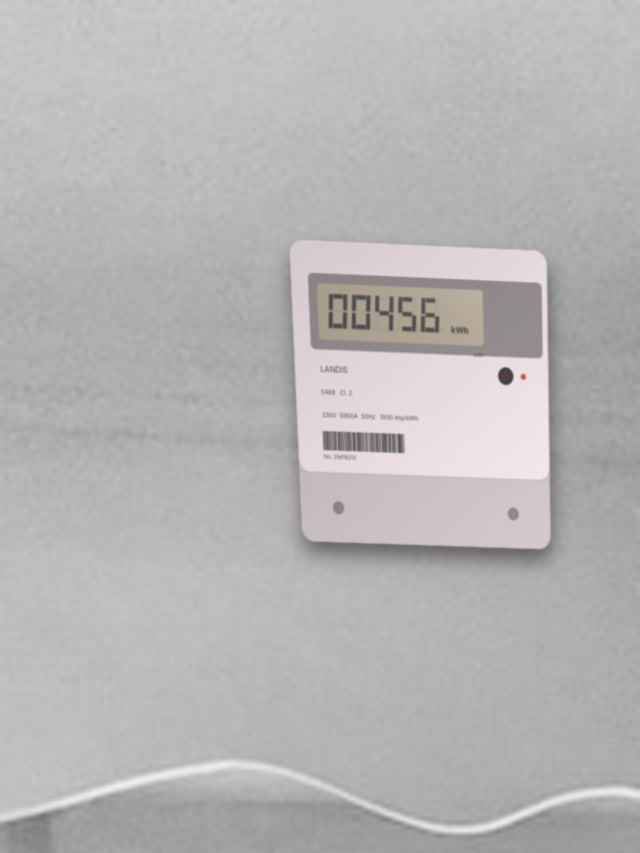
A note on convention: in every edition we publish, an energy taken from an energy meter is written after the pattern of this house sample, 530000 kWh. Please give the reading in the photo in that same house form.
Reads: 456 kWh
